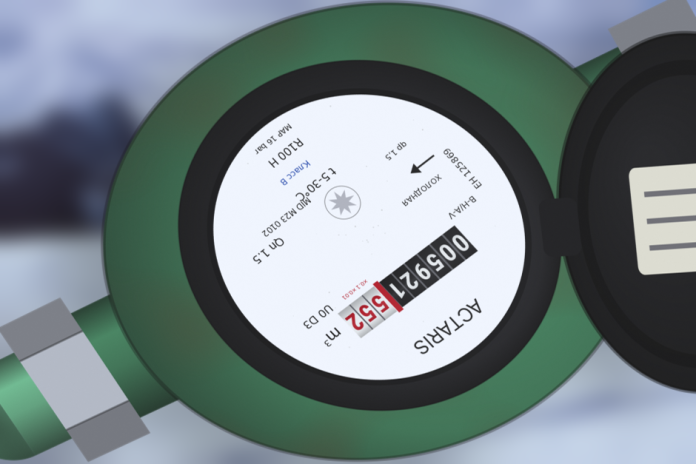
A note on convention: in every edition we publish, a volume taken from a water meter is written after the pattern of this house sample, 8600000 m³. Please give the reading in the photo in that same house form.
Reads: 5921.552 m³
